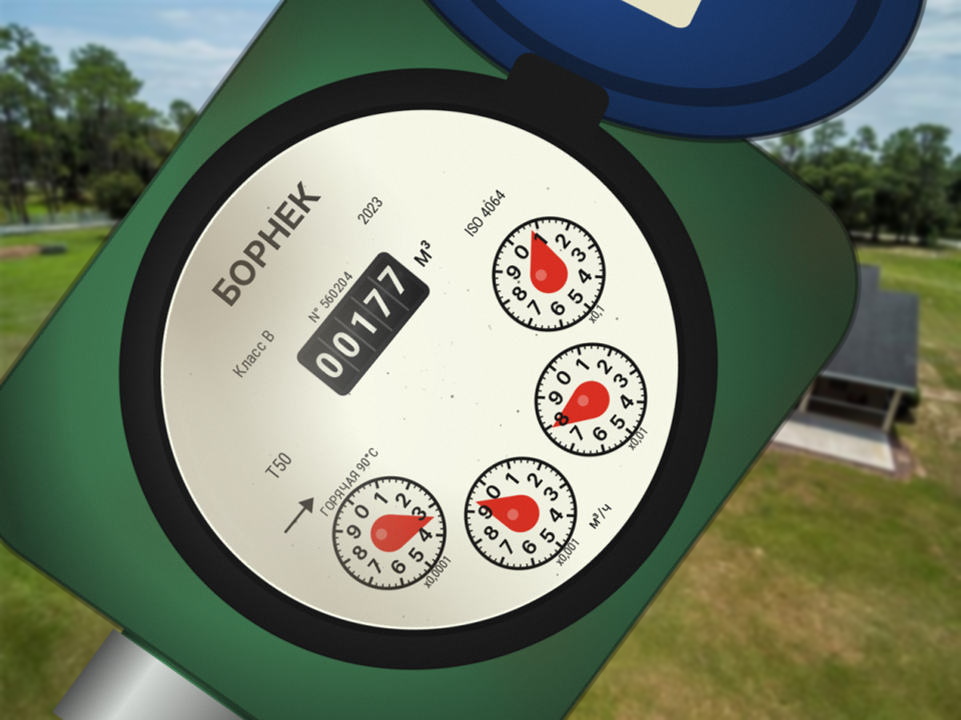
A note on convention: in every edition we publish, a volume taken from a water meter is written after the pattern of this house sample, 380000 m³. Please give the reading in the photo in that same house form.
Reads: 177.0793 m³
